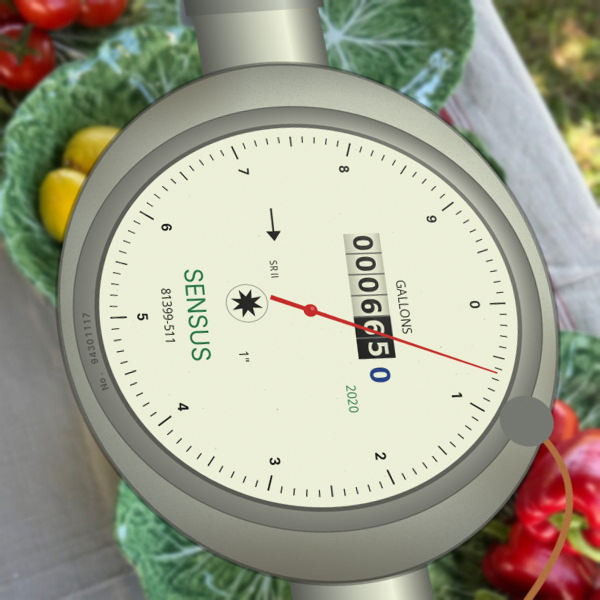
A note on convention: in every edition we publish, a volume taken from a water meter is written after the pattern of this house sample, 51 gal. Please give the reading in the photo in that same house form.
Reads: 6650.6 gal
